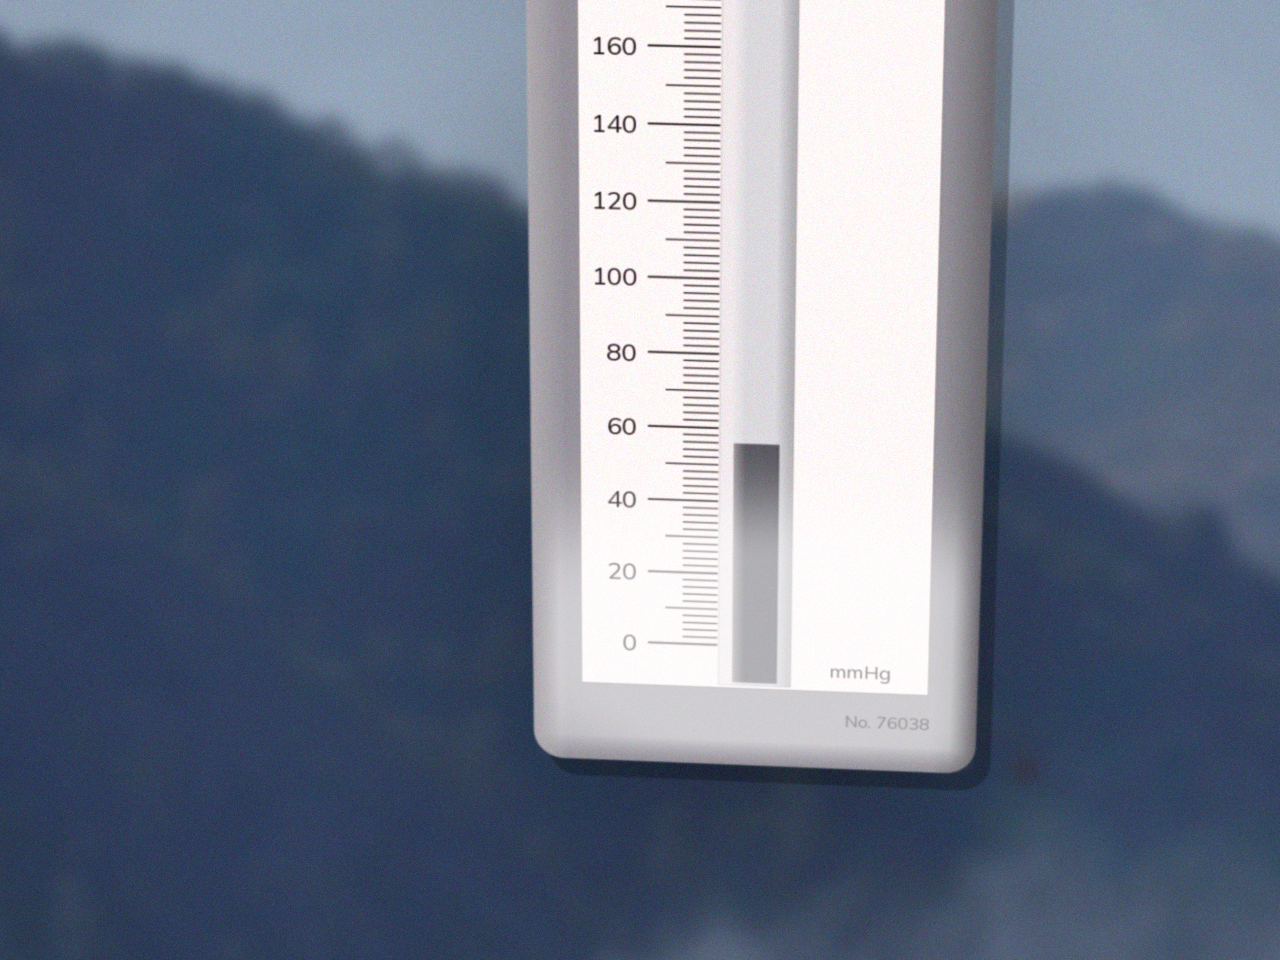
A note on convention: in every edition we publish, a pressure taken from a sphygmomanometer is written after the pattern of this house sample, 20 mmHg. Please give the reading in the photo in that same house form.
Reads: 56 mmHg
